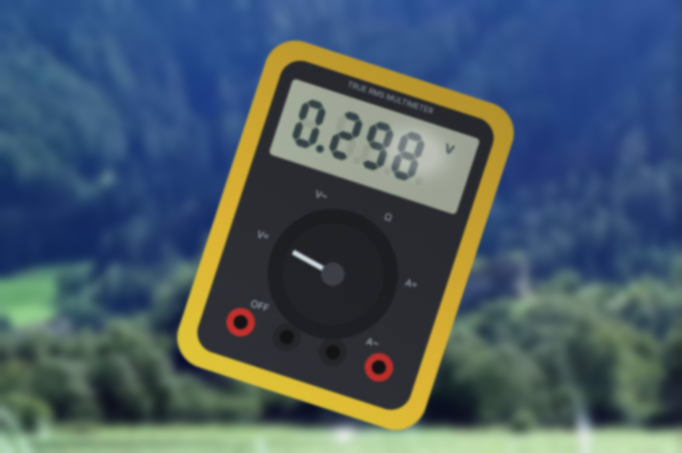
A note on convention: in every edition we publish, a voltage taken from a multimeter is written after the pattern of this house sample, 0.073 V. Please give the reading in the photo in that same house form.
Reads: 0.298 V
